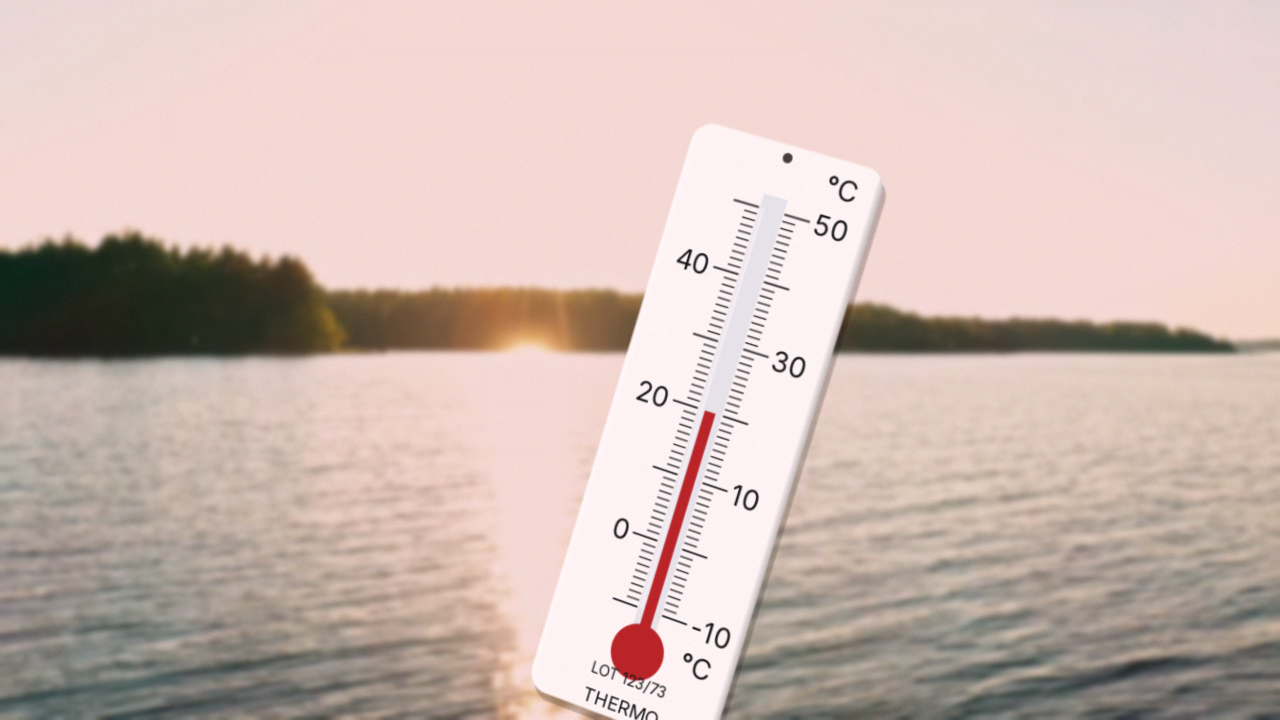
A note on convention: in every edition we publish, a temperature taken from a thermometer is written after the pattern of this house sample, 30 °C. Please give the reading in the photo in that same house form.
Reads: 20 °C
